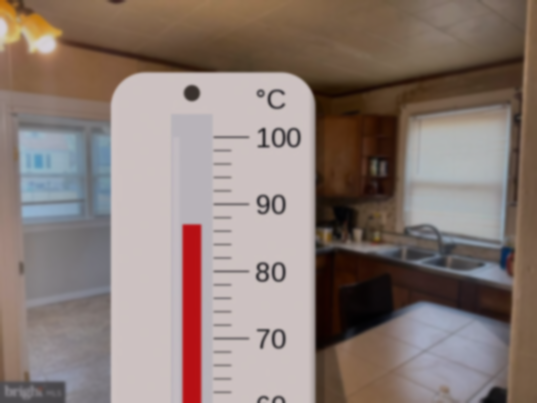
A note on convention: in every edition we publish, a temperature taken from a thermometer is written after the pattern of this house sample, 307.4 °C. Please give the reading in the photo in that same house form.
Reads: 87 °C
